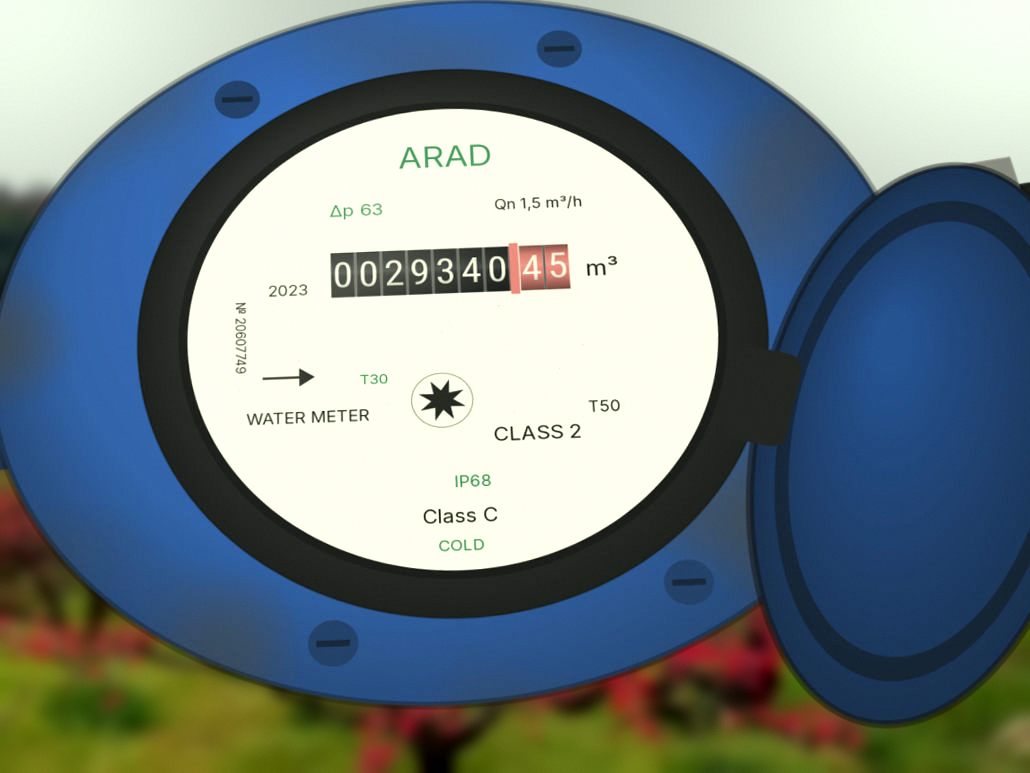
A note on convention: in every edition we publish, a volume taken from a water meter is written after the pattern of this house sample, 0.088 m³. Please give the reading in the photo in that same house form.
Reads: 29340.45 m³
